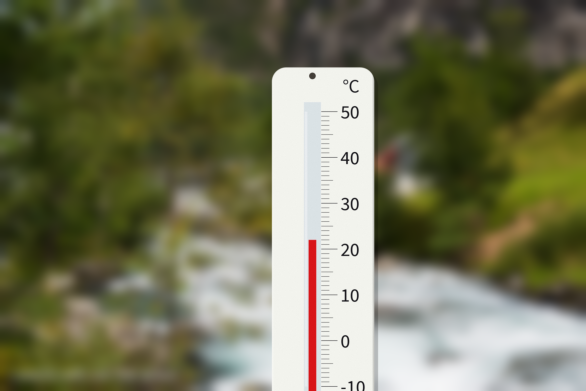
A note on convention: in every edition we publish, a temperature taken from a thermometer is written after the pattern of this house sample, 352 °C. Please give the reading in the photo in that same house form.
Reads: 22 °C
